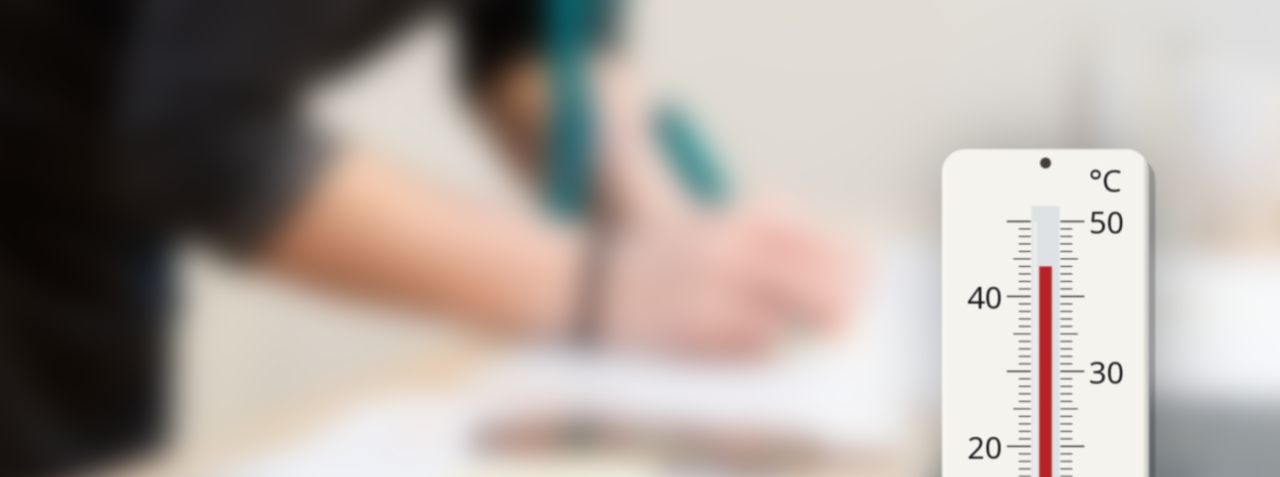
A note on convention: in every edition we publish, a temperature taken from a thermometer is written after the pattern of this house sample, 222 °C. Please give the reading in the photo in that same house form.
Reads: 44 °C
